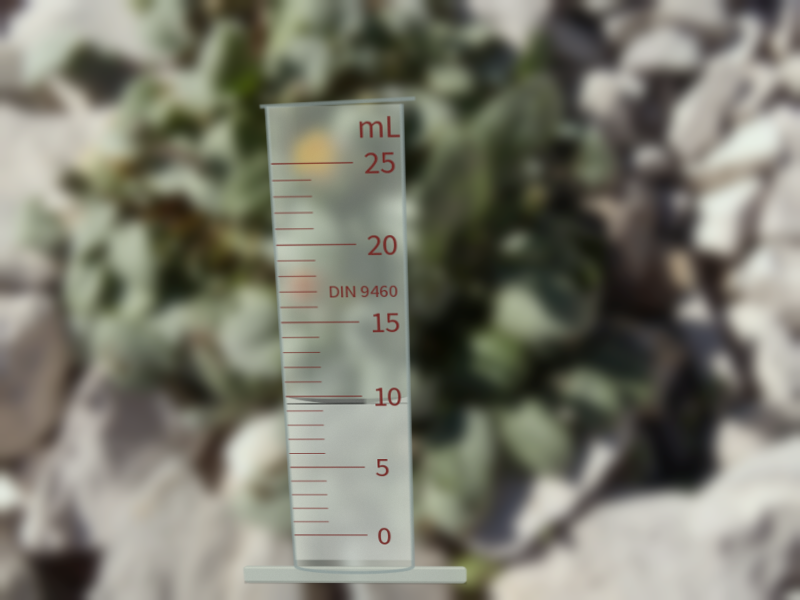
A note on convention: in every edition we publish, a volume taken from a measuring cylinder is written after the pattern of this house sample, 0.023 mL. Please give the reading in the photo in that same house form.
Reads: 9.5 mL
